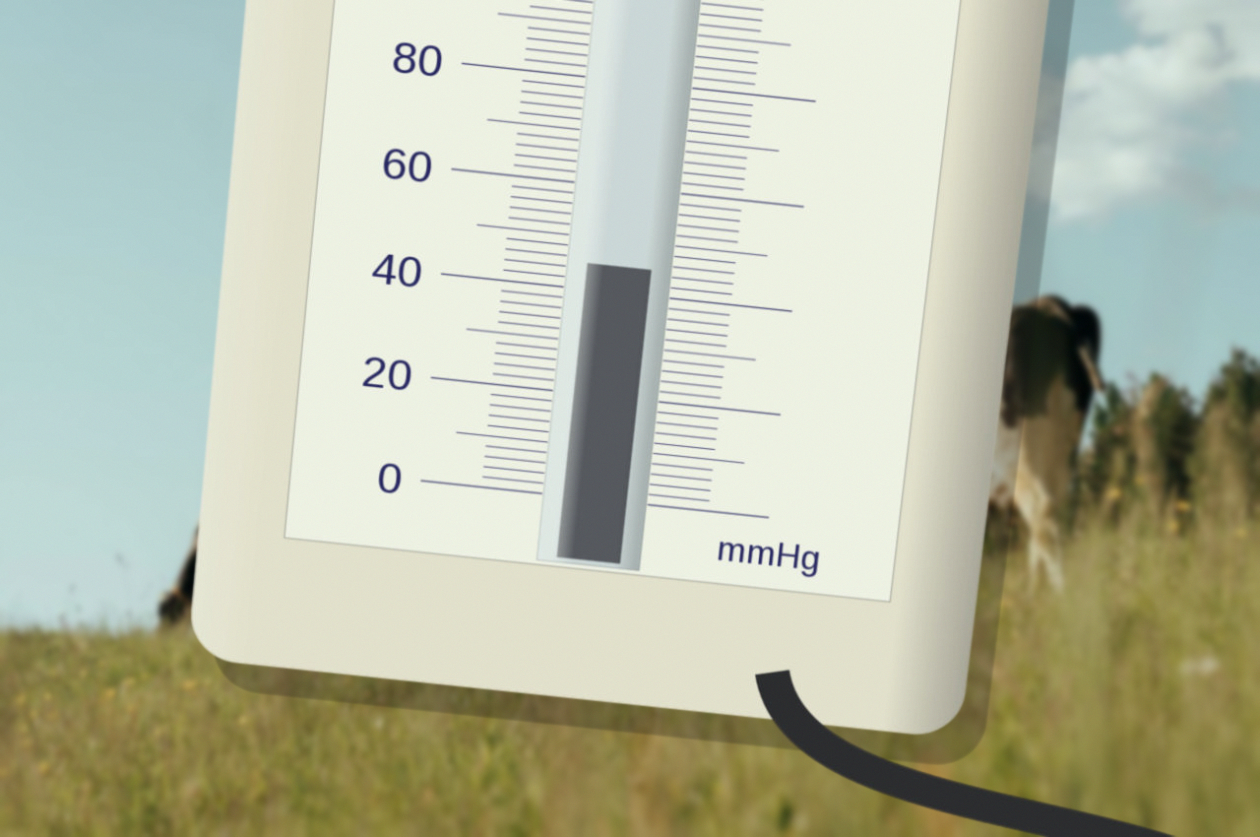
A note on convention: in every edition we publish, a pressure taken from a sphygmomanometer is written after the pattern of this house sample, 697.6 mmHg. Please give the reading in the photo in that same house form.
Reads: 45 mmHg
